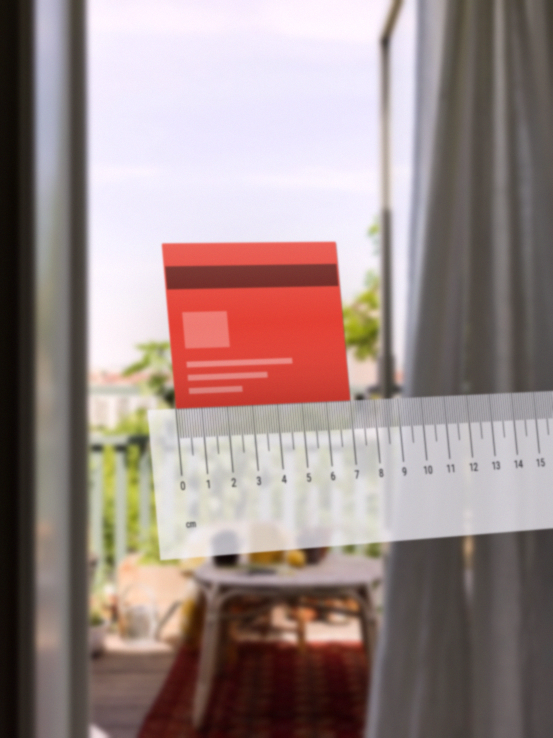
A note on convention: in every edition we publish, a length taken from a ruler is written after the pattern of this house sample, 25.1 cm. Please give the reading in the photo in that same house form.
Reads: 7 cm
